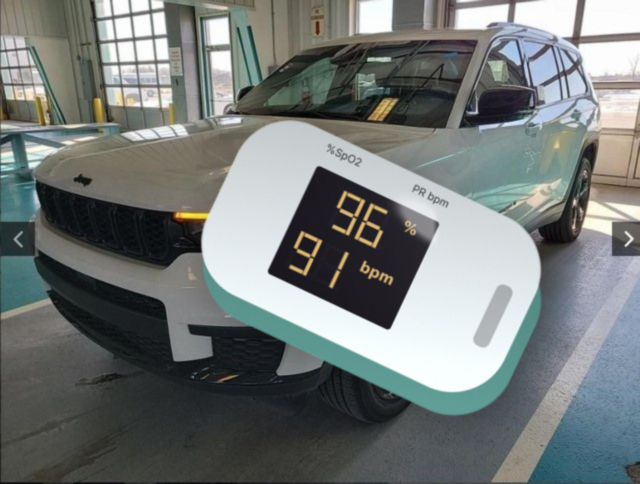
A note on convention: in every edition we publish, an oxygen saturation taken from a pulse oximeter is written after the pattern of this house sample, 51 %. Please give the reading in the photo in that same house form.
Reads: 96 %
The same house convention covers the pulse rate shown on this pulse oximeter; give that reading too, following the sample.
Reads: 91 bpm
